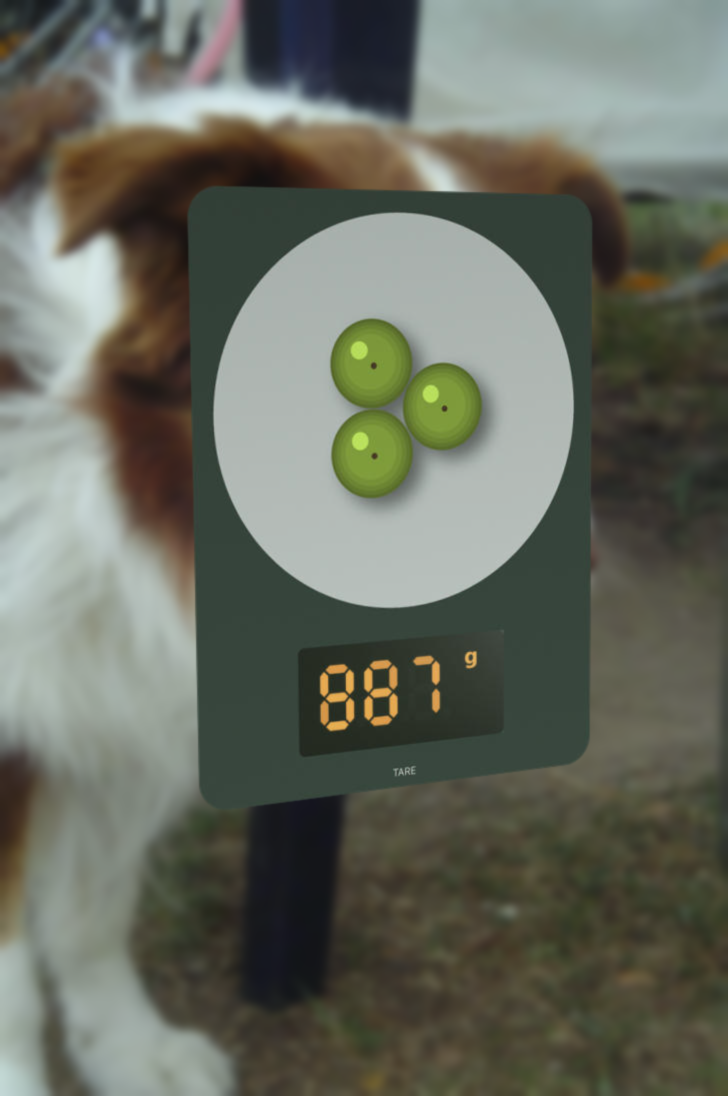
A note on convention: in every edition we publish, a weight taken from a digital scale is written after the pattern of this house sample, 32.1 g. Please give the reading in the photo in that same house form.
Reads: 887 g
